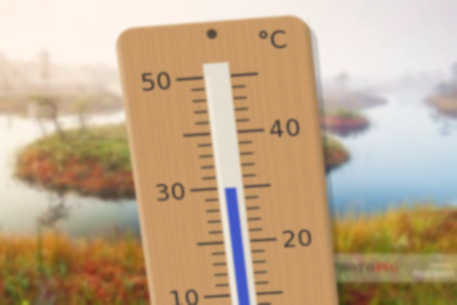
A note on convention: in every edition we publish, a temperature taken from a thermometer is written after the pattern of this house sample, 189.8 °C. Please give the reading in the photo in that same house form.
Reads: 30 °C
